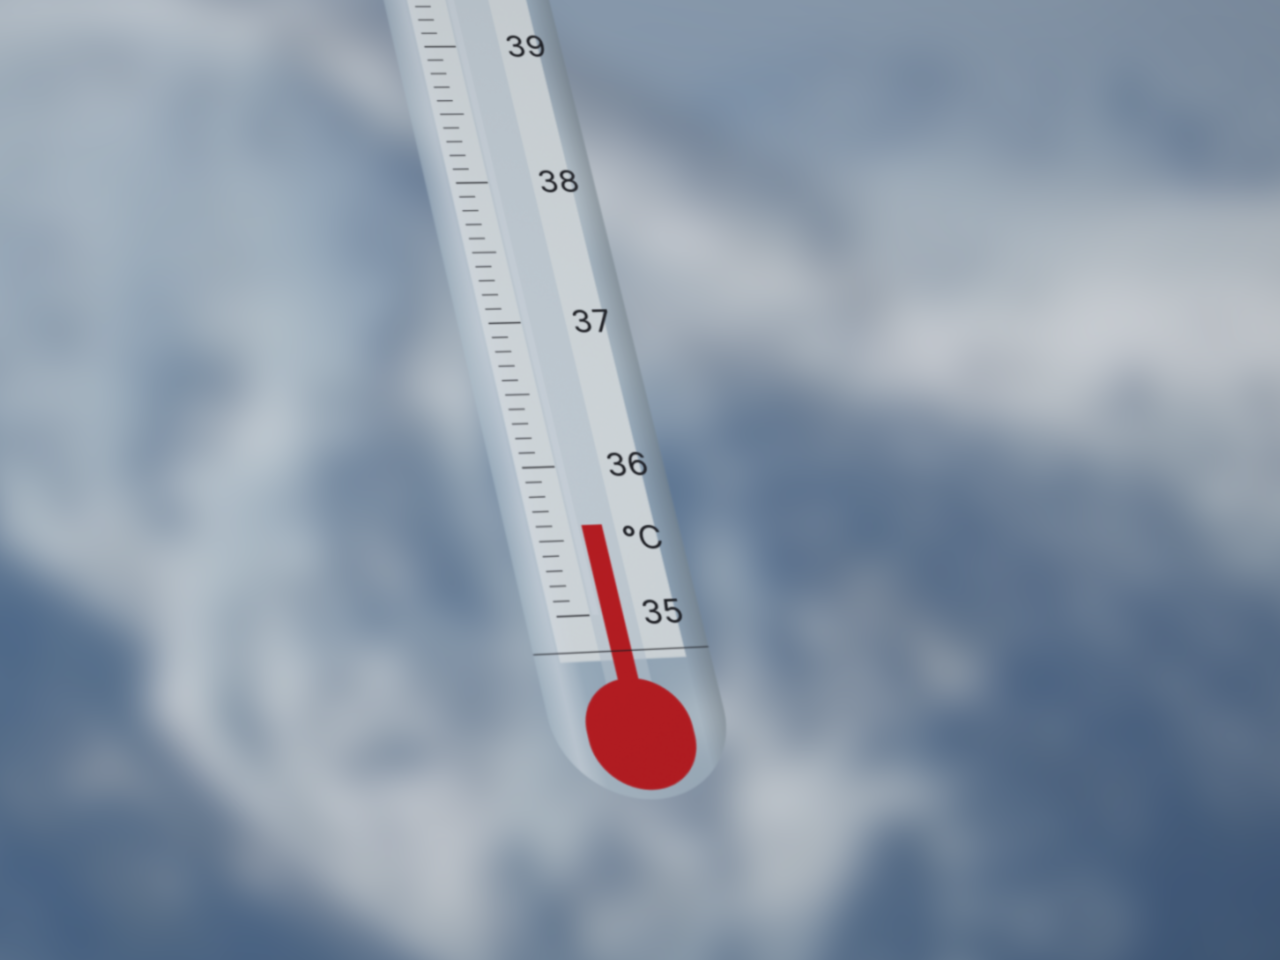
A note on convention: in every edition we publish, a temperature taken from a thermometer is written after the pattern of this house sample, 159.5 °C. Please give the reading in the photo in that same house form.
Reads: 35.6 °C
